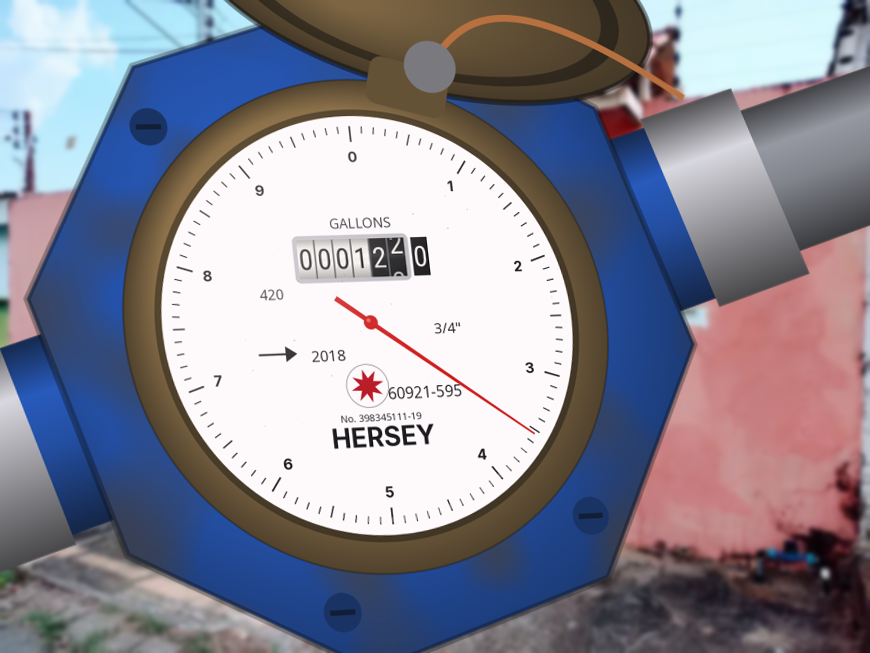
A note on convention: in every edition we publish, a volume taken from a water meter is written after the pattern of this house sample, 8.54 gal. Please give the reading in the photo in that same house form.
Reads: 1223.5 gal
